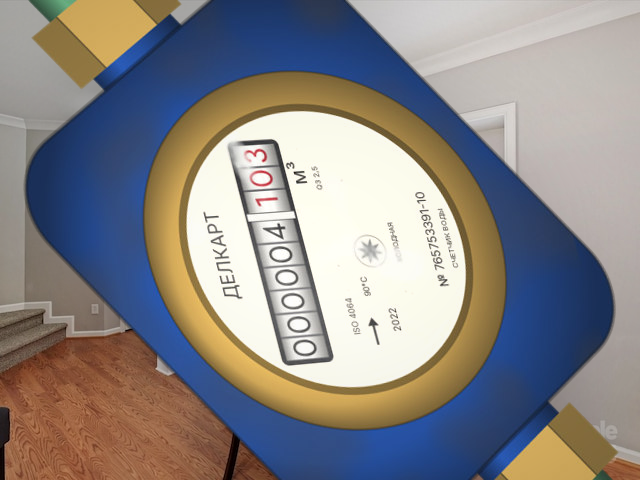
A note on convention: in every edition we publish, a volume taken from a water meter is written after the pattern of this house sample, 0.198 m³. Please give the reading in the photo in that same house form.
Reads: 4.103 m³
